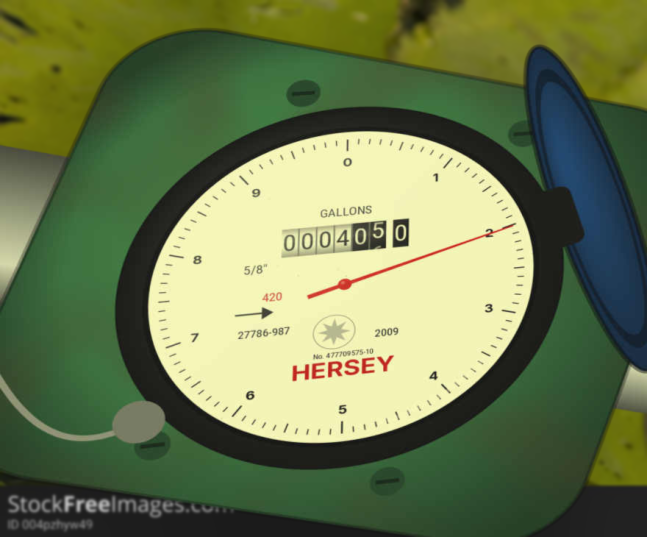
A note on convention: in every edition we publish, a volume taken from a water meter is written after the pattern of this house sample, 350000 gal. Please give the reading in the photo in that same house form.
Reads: 4052.0 gal
